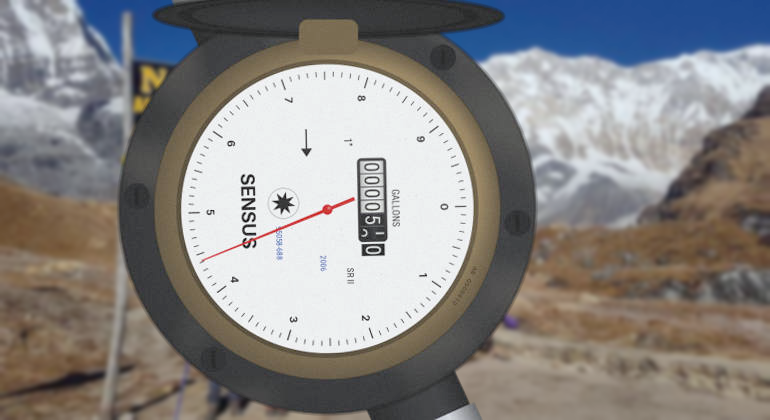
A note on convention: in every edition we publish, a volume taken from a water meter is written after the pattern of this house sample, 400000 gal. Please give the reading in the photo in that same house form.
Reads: 514.4 gal
